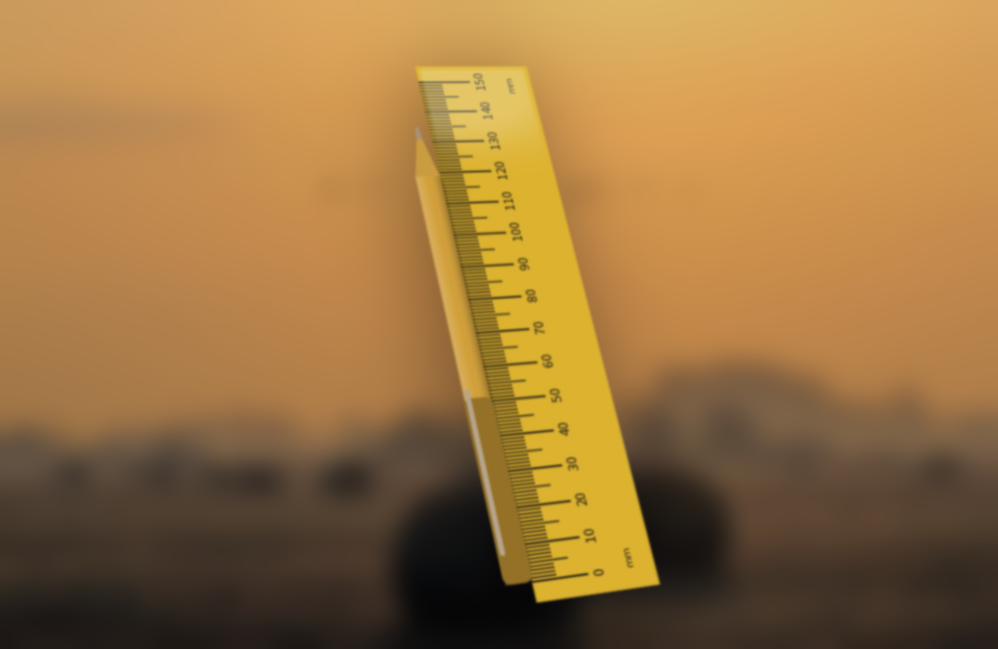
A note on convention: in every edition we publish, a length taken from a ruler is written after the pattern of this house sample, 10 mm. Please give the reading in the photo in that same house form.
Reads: 135 mm
